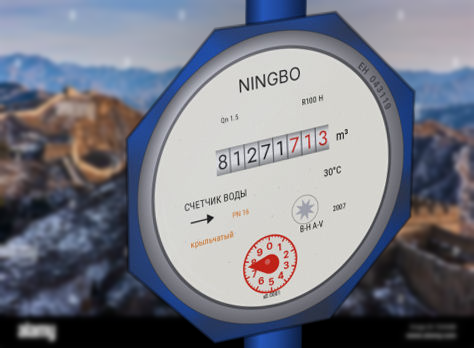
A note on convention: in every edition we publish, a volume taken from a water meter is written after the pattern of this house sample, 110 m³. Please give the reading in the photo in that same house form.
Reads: 81271.7137 m³
